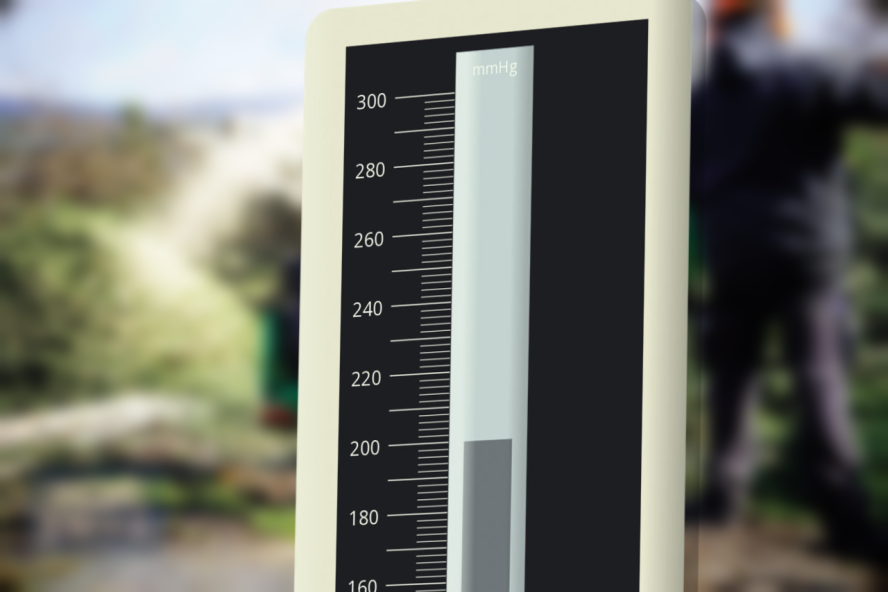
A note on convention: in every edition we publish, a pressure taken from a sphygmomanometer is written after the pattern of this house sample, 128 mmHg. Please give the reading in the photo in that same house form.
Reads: 200 mmHg
